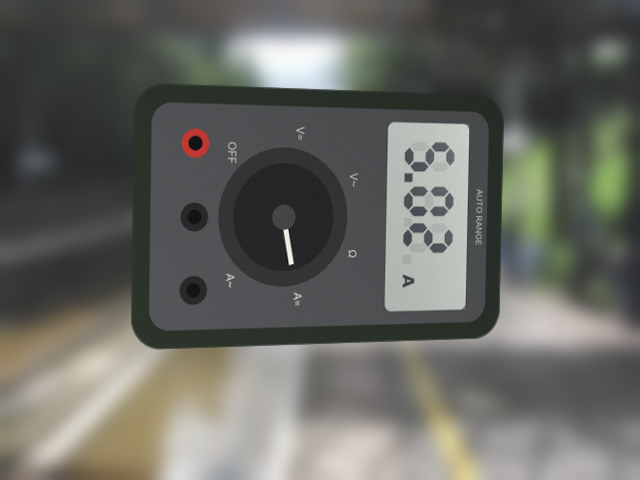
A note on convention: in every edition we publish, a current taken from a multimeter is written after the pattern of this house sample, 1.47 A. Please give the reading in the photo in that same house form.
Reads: 5.02 A
